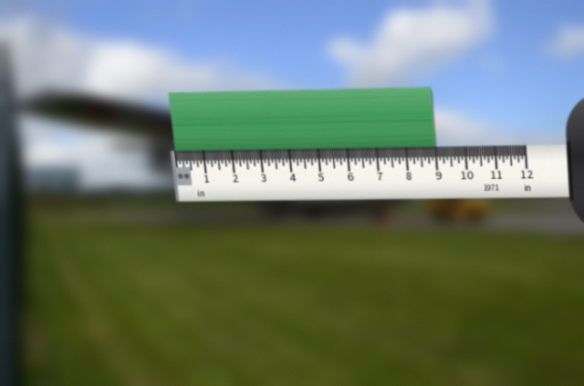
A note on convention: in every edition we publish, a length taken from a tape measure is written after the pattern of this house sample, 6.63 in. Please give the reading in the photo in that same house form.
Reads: 9 in
